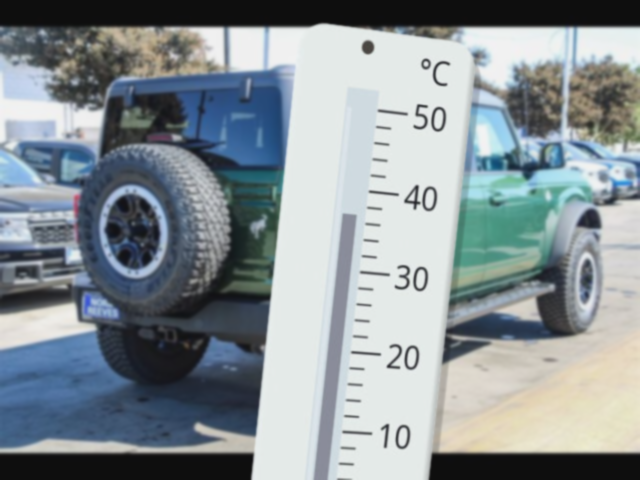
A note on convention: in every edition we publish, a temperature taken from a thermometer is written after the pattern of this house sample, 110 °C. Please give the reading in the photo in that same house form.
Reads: 37 °C
